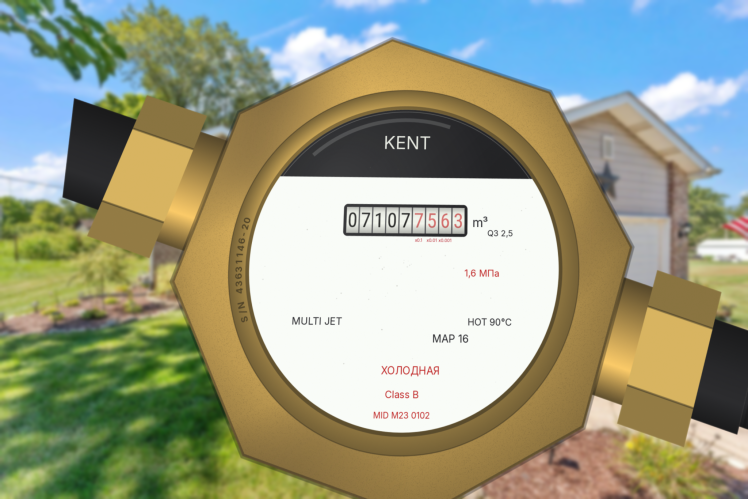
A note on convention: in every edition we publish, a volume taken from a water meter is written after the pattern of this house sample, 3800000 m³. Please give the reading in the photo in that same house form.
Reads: 7107.7563 m³
